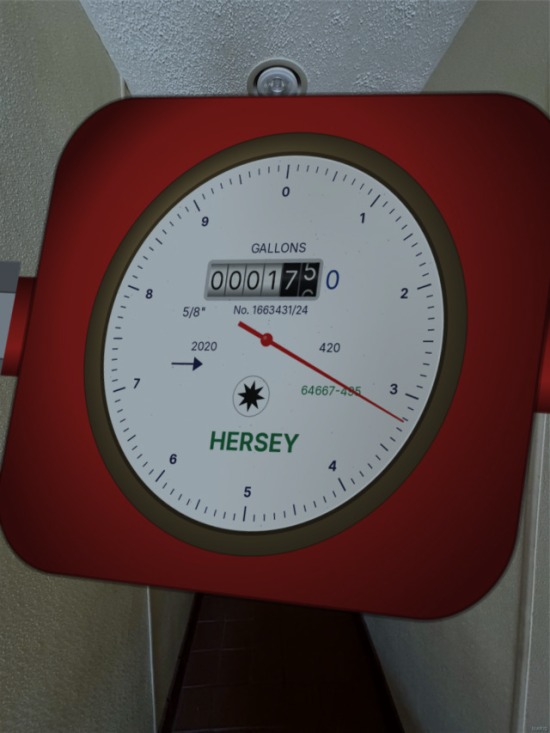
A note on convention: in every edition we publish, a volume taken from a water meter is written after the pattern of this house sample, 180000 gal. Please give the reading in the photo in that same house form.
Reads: 1753.2 gal
